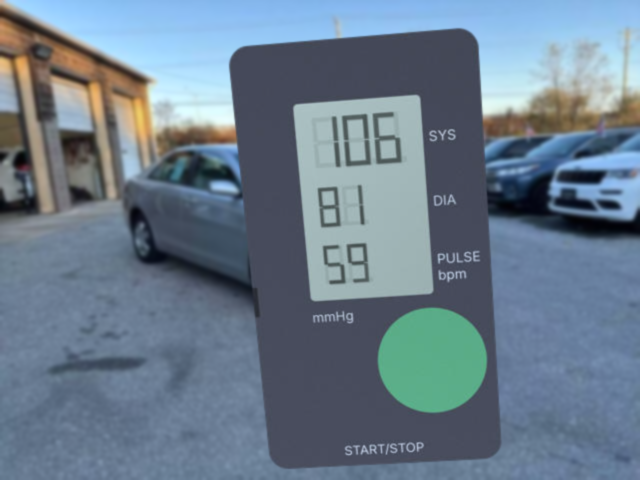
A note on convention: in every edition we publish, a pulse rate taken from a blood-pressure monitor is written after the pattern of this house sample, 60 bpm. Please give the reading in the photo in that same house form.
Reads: 59 bpm
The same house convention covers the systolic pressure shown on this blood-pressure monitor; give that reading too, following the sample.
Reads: 106 mmHg
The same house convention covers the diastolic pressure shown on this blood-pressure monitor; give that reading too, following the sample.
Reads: 81 mmHg
